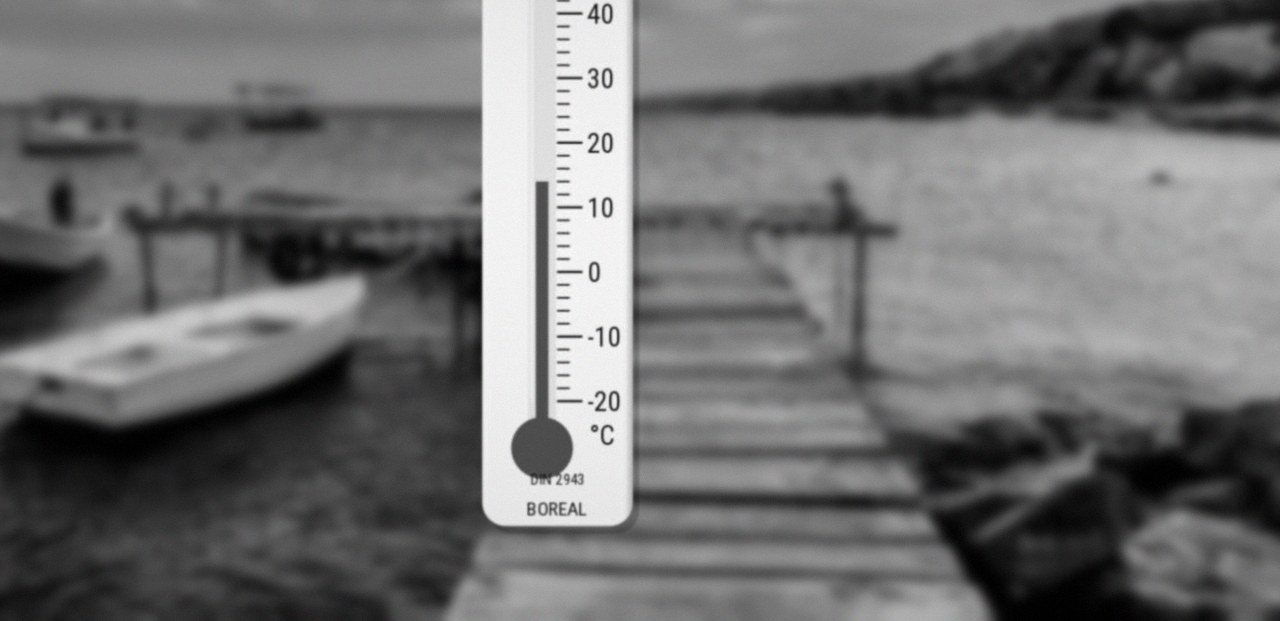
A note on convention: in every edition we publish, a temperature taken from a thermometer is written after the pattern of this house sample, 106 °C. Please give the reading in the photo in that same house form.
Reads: 14 °C
